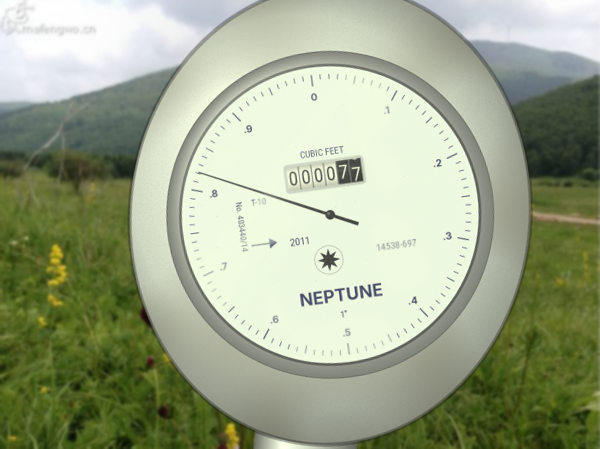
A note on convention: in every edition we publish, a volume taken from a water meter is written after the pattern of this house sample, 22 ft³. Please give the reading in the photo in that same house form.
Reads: 76.82 ft³
